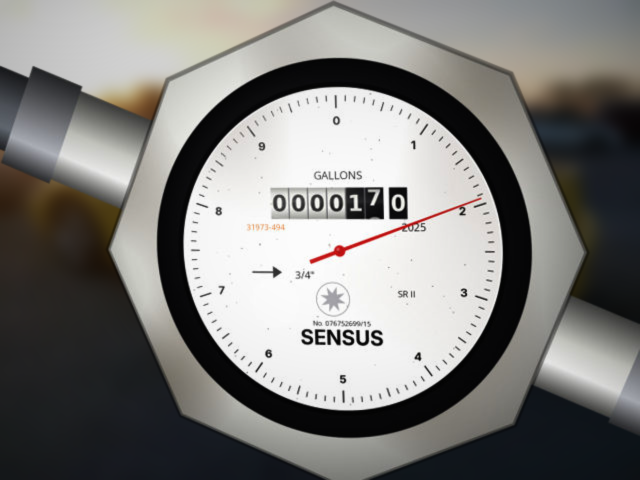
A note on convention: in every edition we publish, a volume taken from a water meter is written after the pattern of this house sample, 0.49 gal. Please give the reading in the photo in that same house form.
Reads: 171.9 gal
